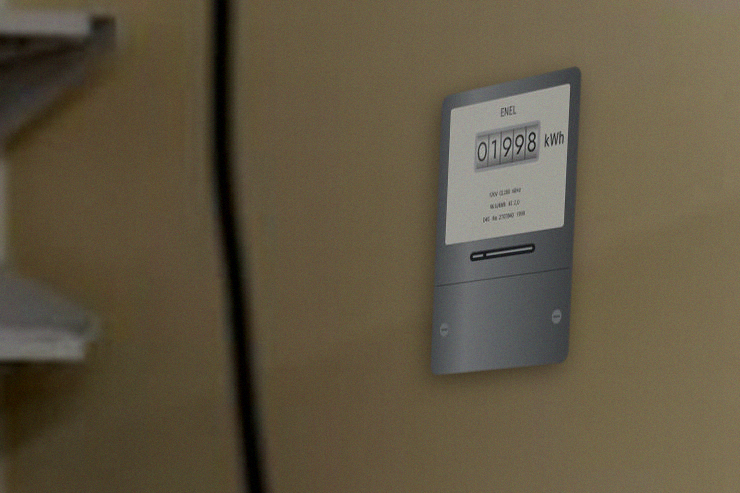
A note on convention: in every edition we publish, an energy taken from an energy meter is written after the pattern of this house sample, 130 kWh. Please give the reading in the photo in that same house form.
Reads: 1998 kWh
